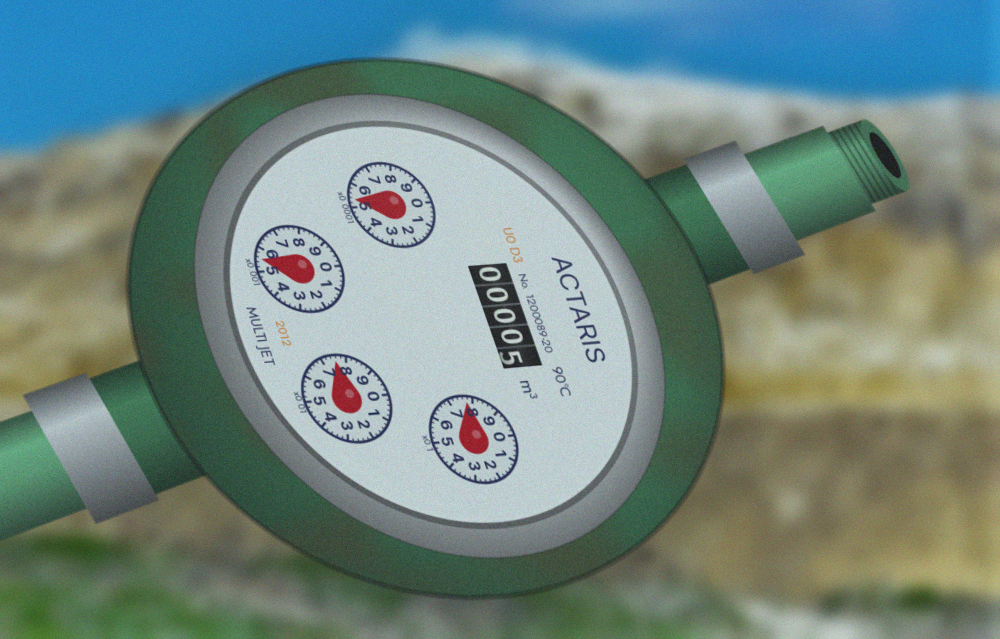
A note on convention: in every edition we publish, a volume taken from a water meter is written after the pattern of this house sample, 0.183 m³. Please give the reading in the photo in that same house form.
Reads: 4.7755 m³
